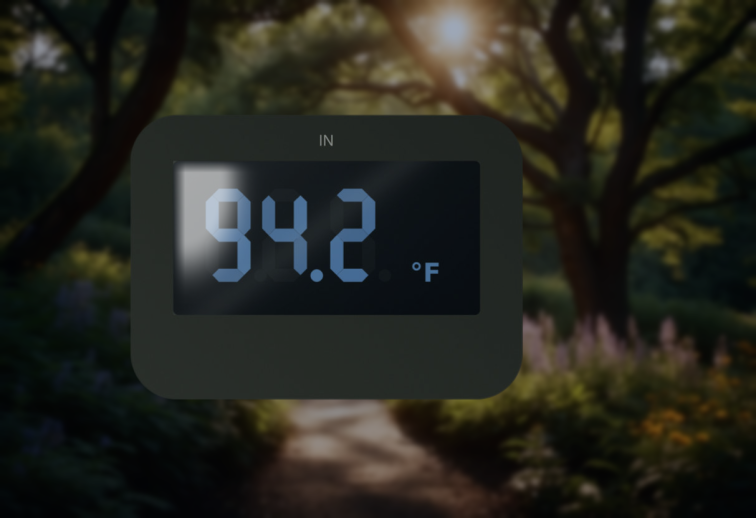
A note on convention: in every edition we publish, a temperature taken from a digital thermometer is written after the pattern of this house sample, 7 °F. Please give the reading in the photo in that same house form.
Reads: 94.2 °F
